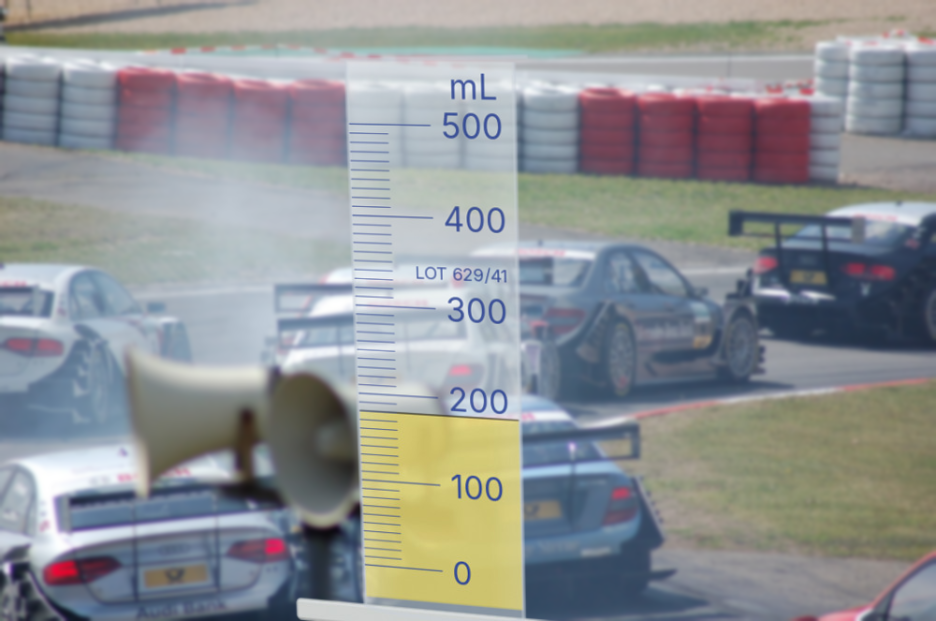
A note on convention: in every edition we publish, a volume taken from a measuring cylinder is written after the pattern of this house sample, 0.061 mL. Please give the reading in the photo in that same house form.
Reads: 180 mL
